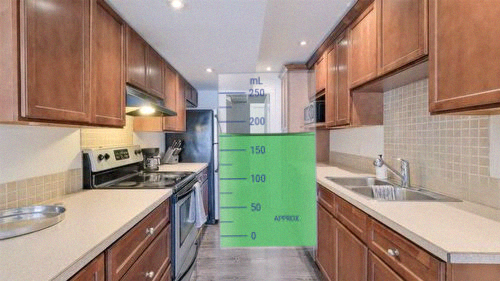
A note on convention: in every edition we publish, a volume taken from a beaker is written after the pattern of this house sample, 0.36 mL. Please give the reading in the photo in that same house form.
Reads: 175 mL
